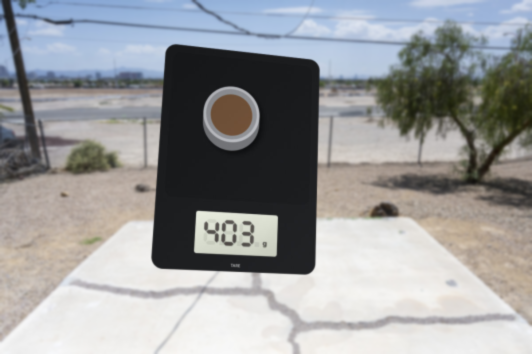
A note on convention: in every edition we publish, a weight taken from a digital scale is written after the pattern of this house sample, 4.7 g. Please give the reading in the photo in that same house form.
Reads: 403 g
